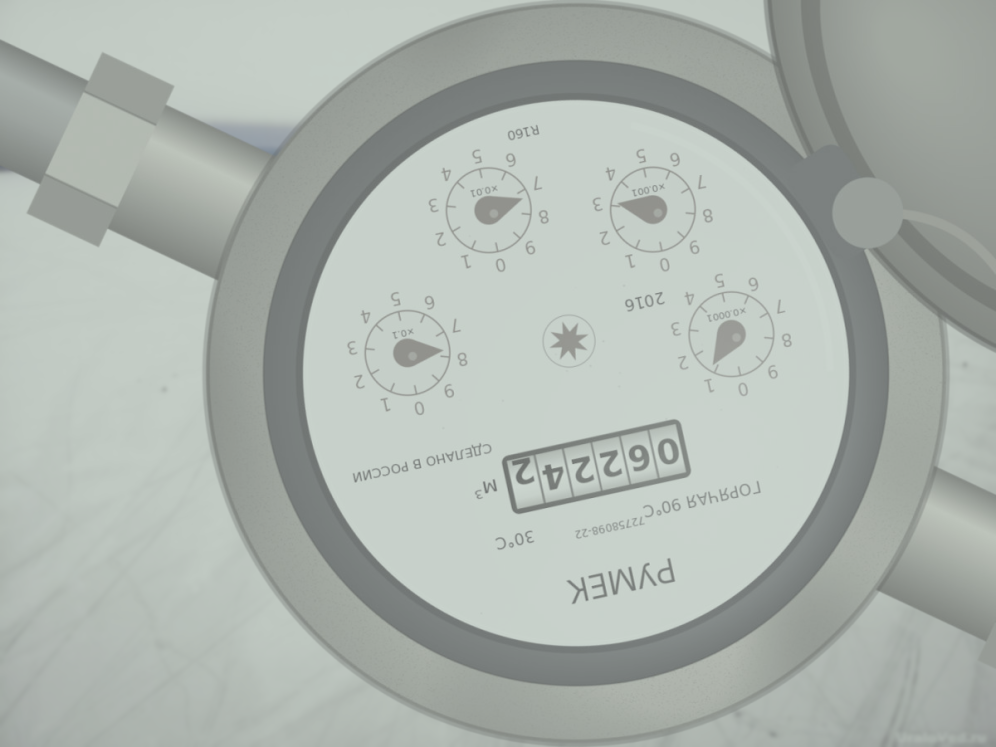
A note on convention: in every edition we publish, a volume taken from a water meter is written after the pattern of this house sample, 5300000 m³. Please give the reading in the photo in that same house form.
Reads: 62241.7731 m³
